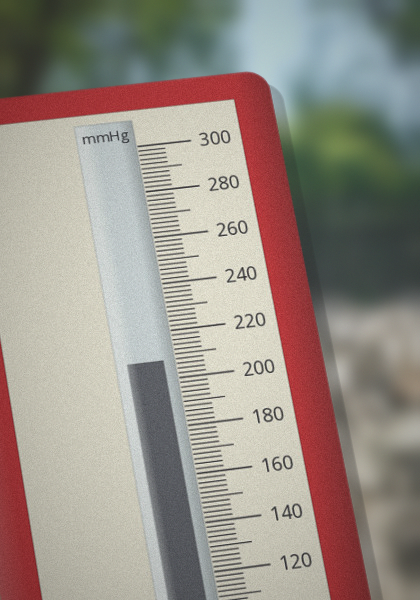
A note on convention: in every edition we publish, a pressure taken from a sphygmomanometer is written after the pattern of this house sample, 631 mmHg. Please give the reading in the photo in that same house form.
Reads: 208 mmHg
